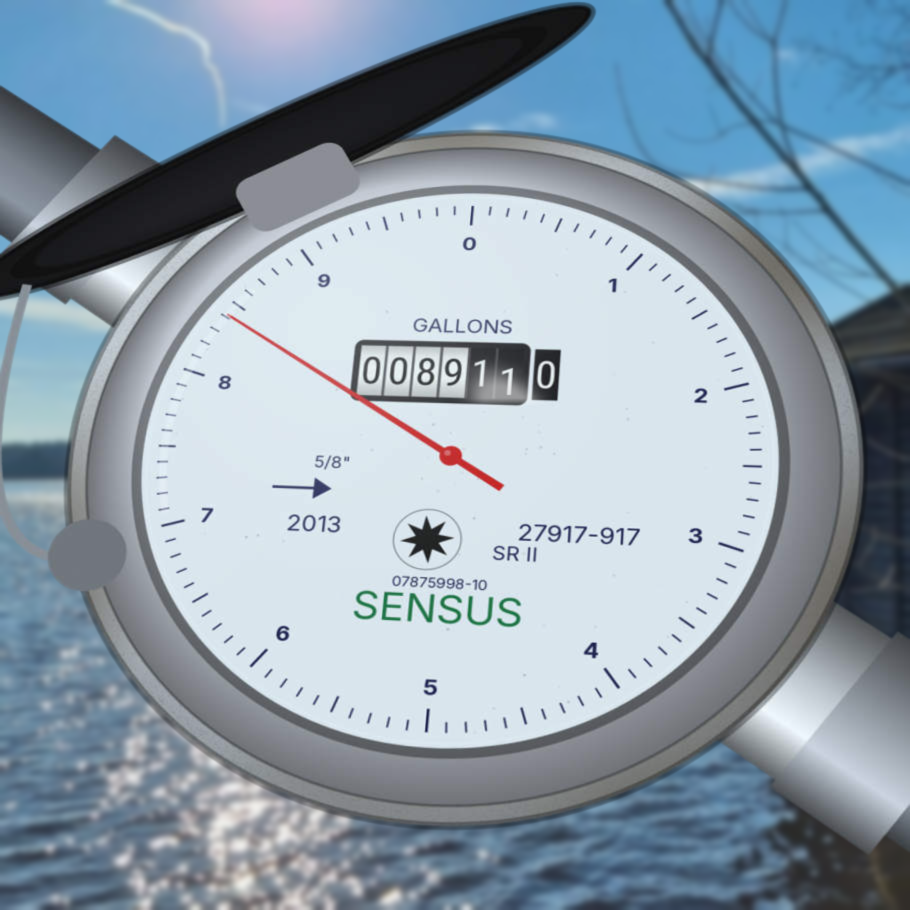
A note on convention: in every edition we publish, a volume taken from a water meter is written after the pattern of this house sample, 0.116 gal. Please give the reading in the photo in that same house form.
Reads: 89108.4 gal
